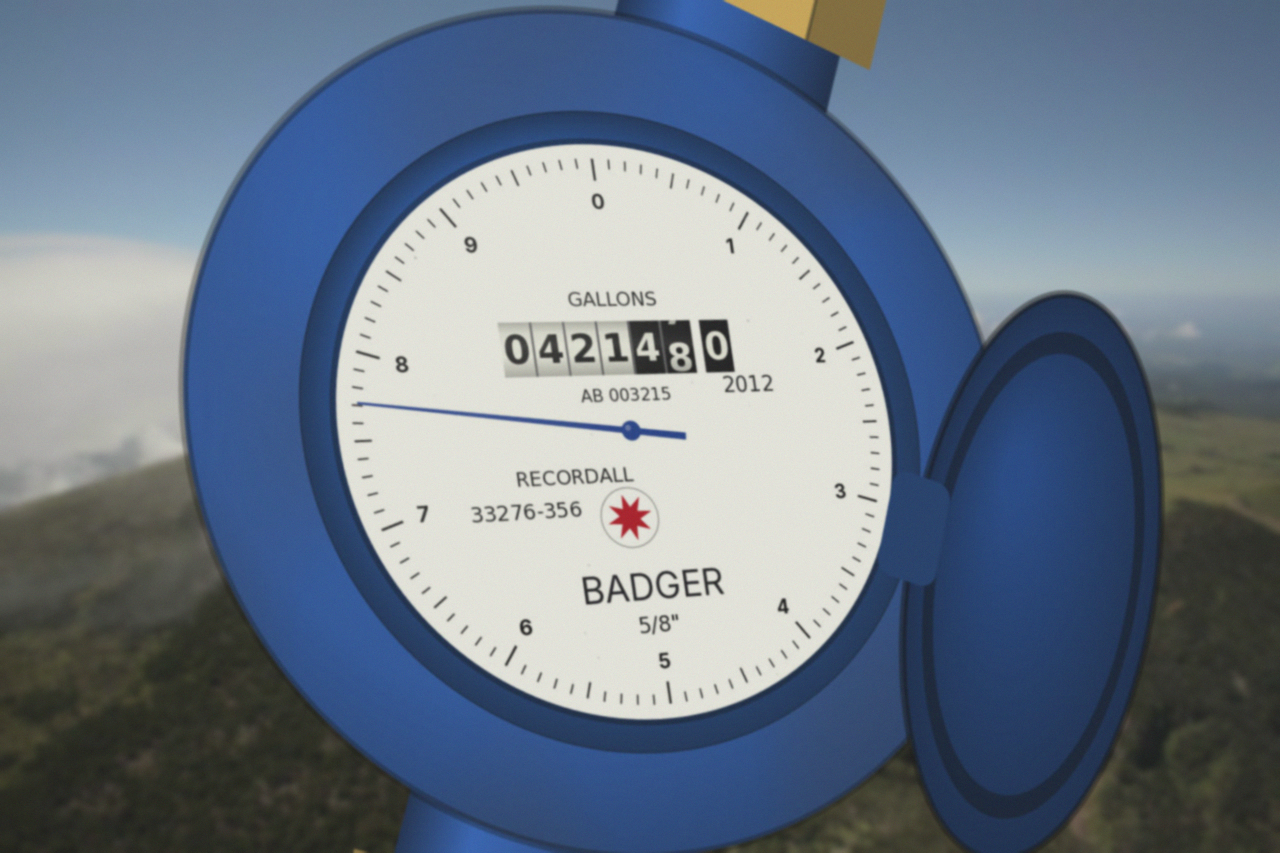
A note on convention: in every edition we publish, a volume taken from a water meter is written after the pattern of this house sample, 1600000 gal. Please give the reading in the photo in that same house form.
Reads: 421477.7 gal
